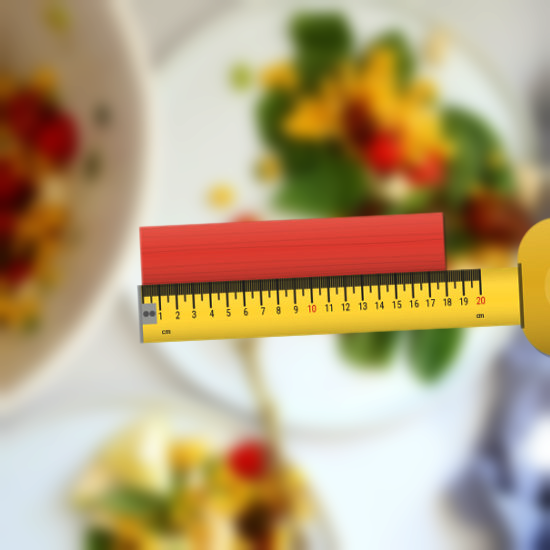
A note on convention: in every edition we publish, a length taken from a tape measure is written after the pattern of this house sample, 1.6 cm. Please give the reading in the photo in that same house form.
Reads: 18 cm
